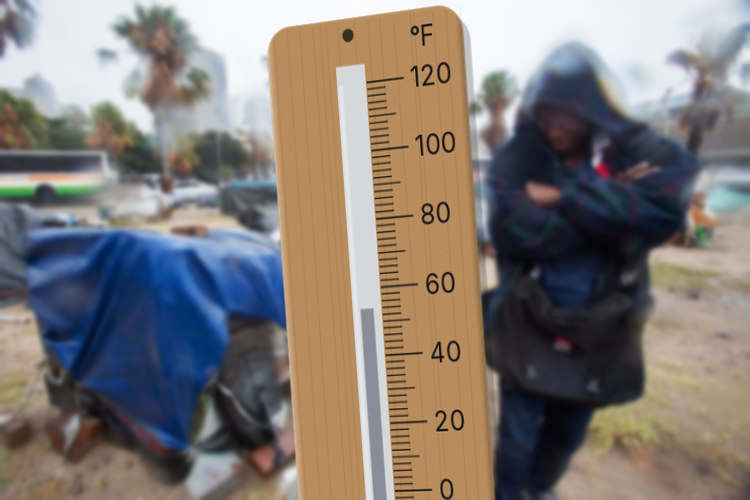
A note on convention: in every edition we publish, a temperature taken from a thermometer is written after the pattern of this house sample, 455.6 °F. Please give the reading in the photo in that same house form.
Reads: 54 °F
